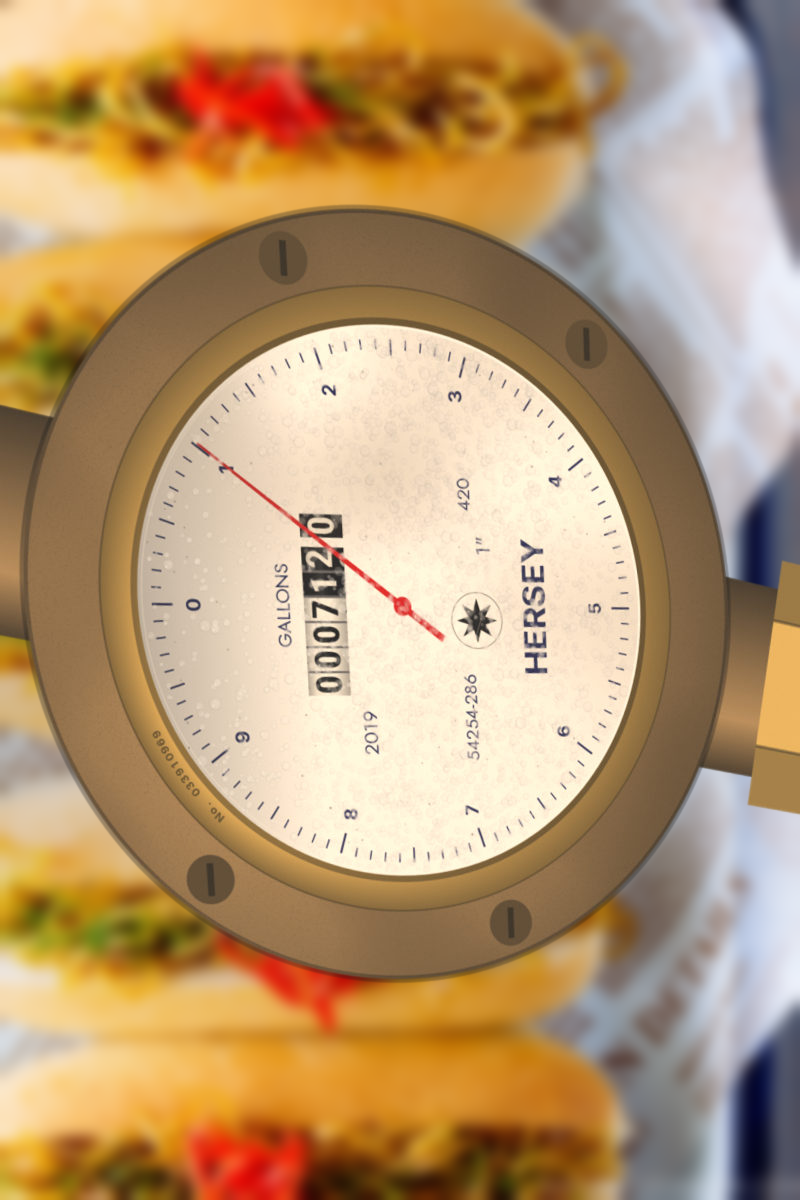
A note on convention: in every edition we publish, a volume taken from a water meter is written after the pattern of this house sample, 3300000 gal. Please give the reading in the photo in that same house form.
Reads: 7121.0 gal
